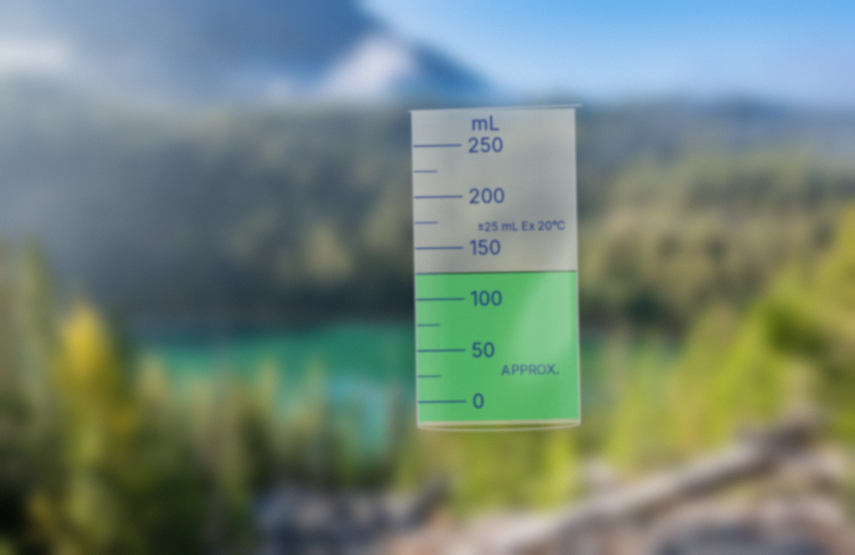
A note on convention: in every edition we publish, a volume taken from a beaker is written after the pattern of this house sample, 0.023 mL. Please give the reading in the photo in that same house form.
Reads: 125 mL
